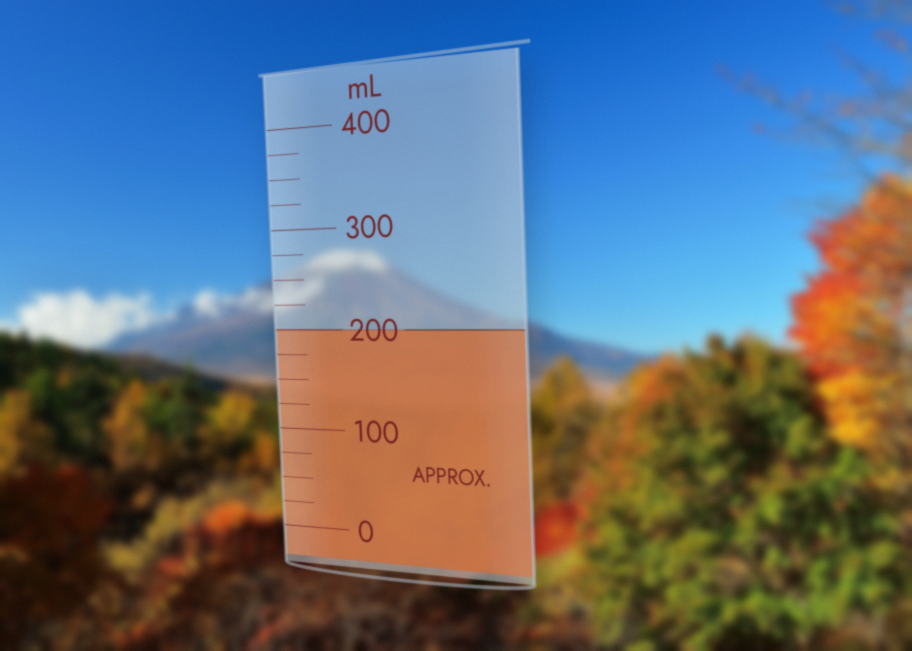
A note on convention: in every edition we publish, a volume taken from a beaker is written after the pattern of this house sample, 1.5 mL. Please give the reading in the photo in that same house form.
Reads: 200 mL
